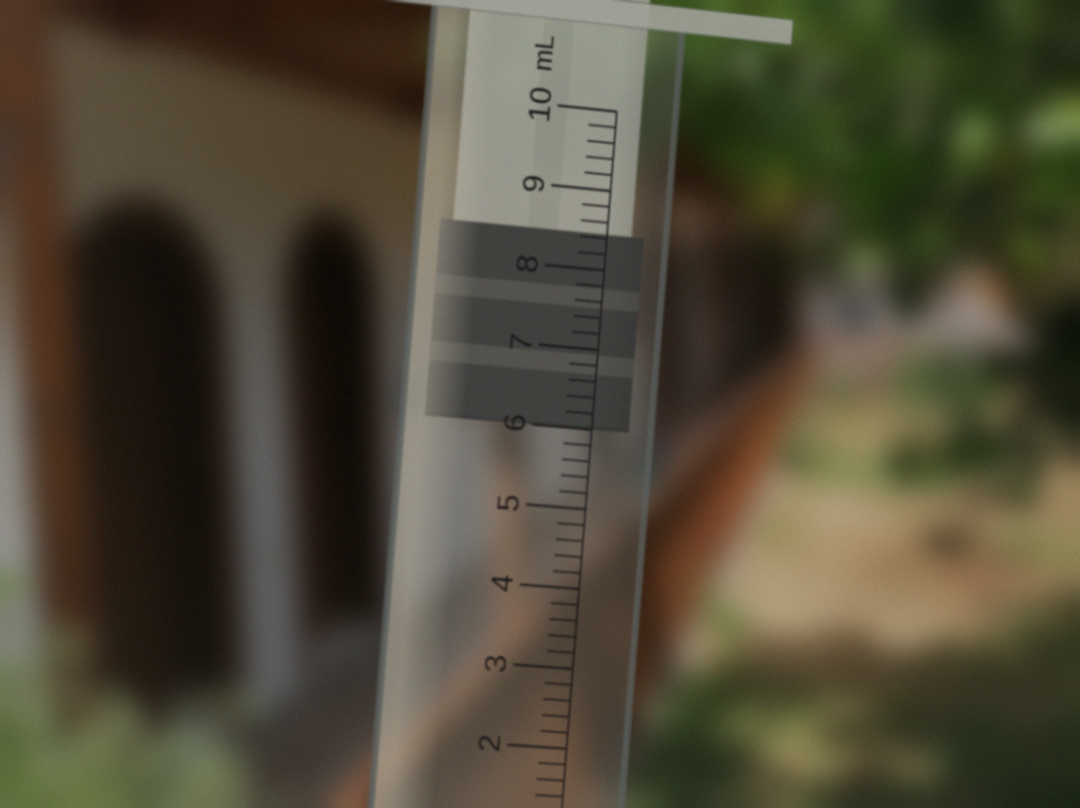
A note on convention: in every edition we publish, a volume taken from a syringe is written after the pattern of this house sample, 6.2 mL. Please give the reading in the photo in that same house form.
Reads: 6 mL
